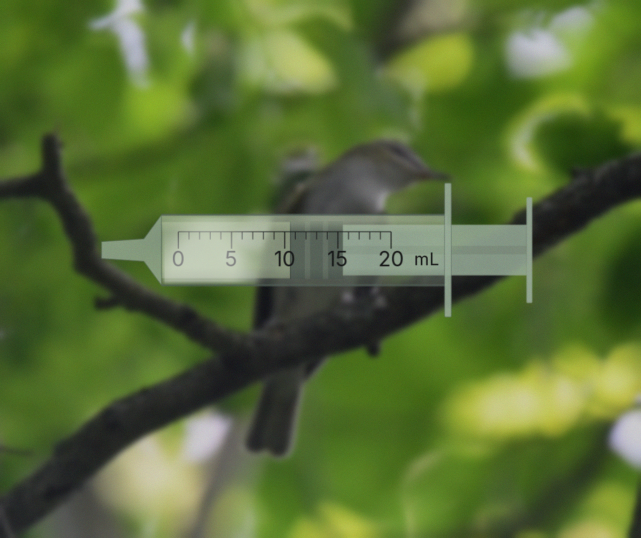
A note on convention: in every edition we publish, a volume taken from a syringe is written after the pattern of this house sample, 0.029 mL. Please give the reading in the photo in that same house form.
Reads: 10.5 mL
